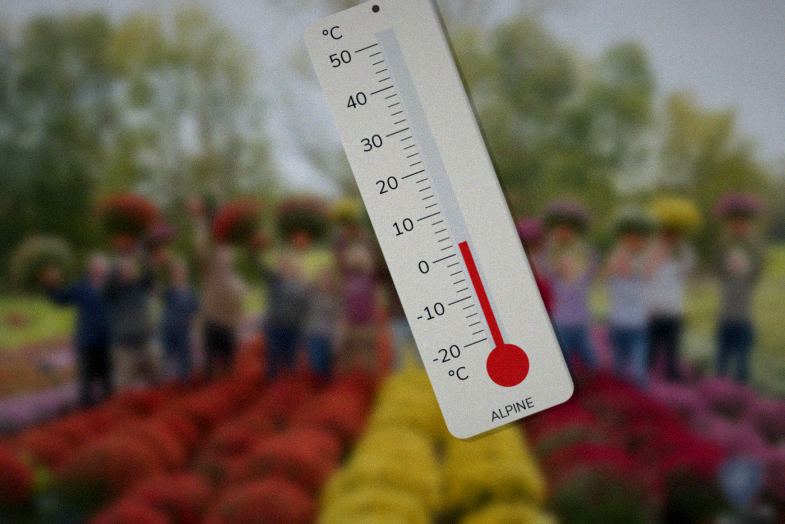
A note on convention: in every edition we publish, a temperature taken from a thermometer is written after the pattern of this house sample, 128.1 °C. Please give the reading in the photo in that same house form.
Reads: 2 °C
